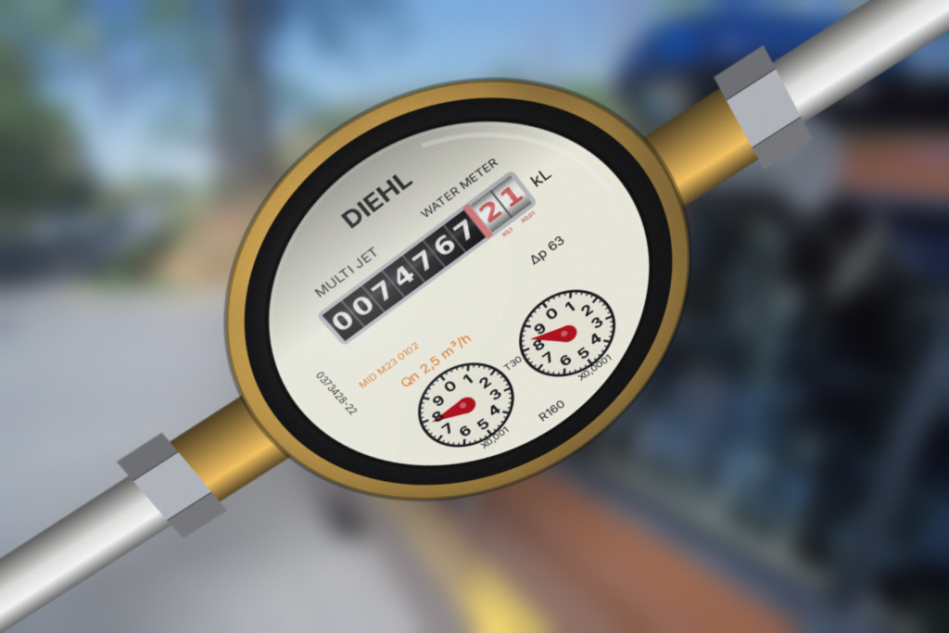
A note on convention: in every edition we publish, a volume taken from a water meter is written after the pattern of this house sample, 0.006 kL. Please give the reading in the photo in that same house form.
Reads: 74767.2178 kL
